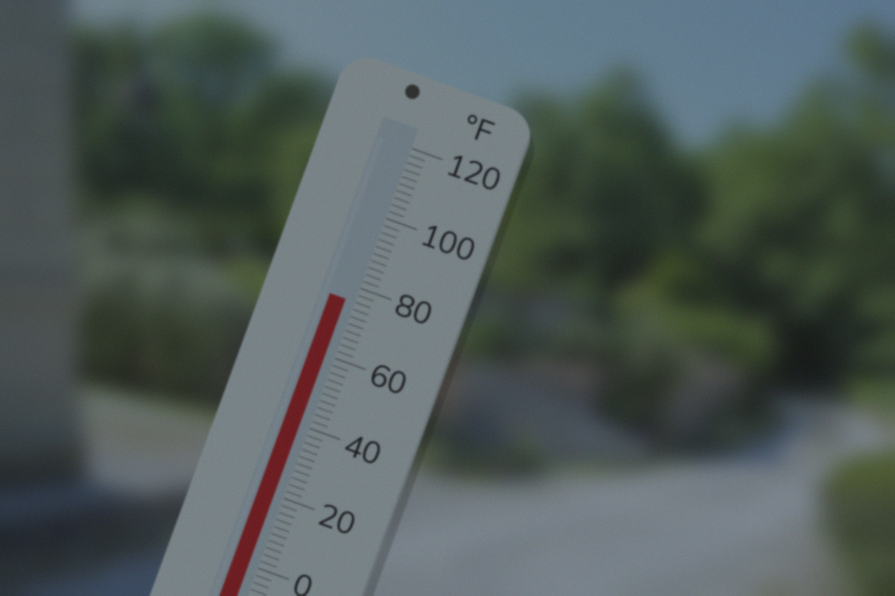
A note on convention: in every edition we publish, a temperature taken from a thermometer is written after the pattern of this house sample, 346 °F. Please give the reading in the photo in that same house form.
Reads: 76 °F
